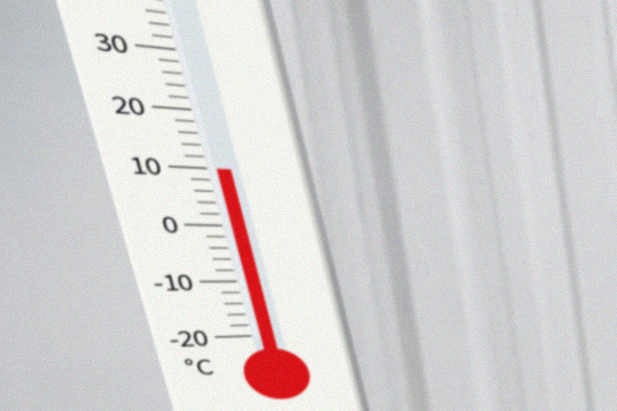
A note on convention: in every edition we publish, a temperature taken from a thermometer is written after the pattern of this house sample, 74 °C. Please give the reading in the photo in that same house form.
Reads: 10 °C
